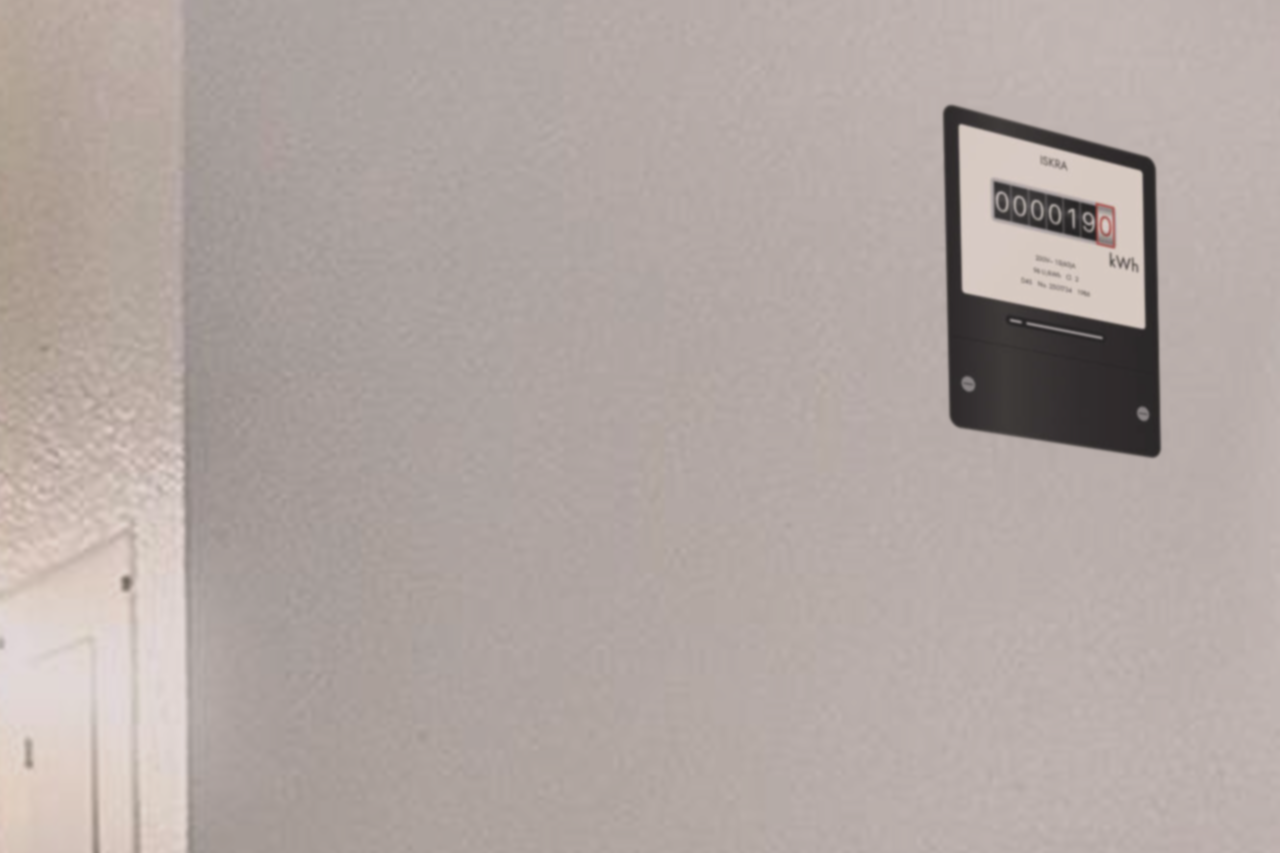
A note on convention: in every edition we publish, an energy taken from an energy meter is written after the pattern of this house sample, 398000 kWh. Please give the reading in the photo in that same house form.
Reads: 19.0 kWh
